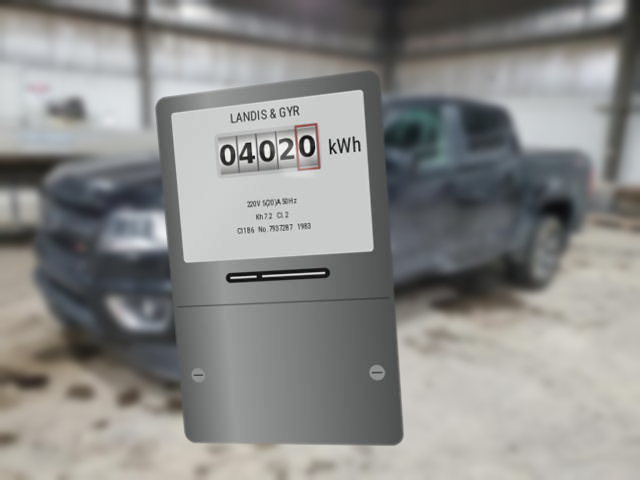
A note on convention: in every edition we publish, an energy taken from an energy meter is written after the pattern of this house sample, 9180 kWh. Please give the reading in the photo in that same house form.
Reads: 402.0 kWh
